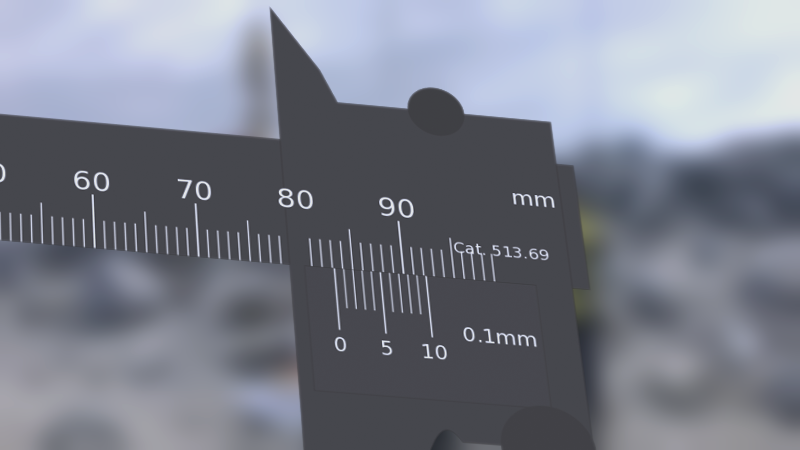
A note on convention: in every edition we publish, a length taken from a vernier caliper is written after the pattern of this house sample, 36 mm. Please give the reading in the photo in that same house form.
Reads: 83.2 mm
